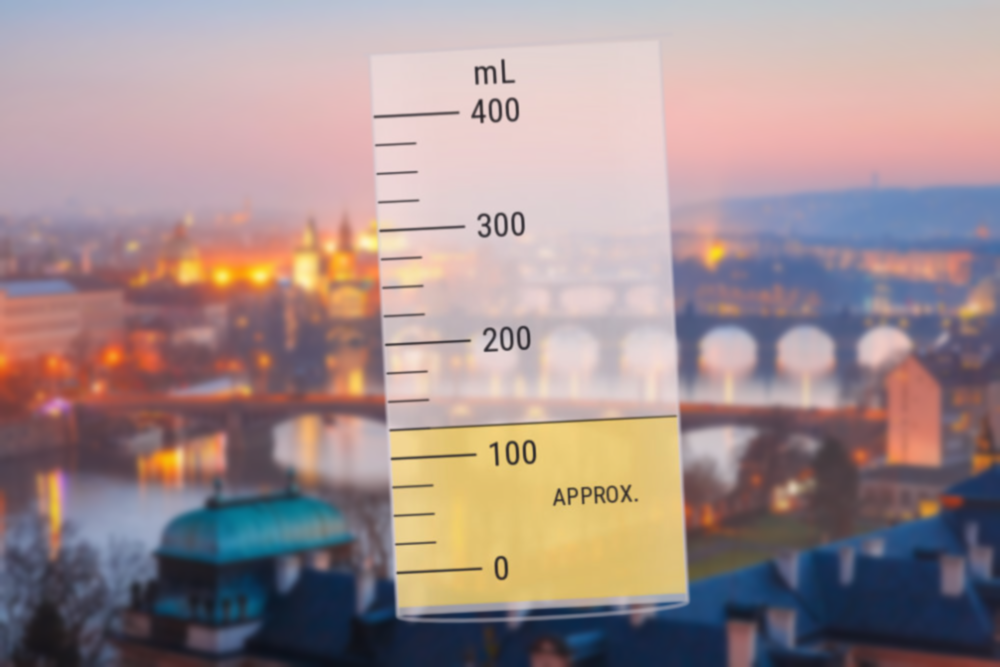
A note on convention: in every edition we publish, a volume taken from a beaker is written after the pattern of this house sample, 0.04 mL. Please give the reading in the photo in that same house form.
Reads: 125 mL
